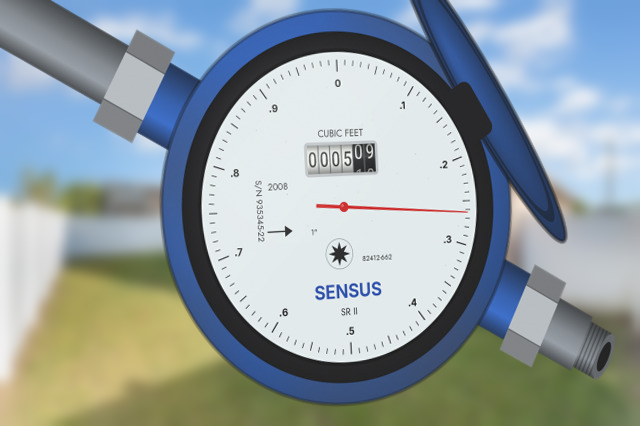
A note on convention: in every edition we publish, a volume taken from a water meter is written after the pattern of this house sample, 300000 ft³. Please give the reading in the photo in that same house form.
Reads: 509.26 ft³
